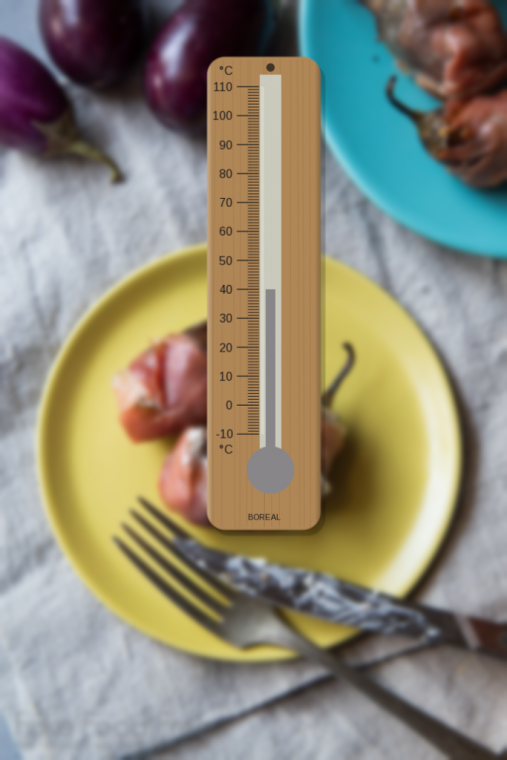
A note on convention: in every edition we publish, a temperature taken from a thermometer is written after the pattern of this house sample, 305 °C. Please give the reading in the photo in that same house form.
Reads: 40 °C
